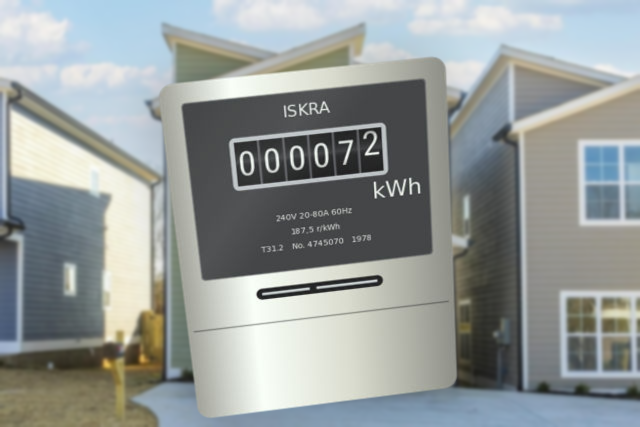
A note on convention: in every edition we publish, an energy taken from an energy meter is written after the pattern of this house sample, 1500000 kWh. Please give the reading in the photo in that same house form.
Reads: 72 kWh
